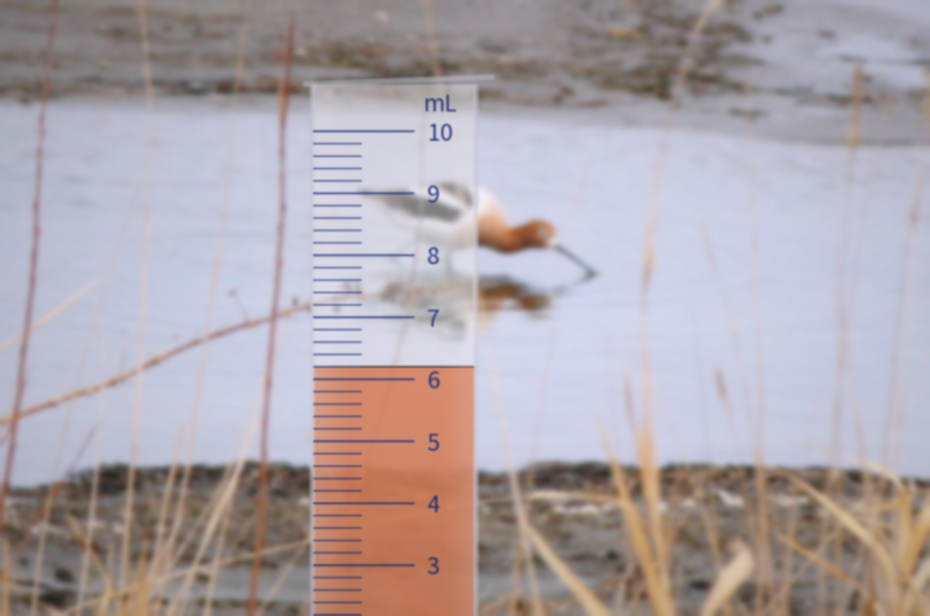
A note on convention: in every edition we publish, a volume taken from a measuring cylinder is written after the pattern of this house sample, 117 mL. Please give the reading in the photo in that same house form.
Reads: 6.2 mL
